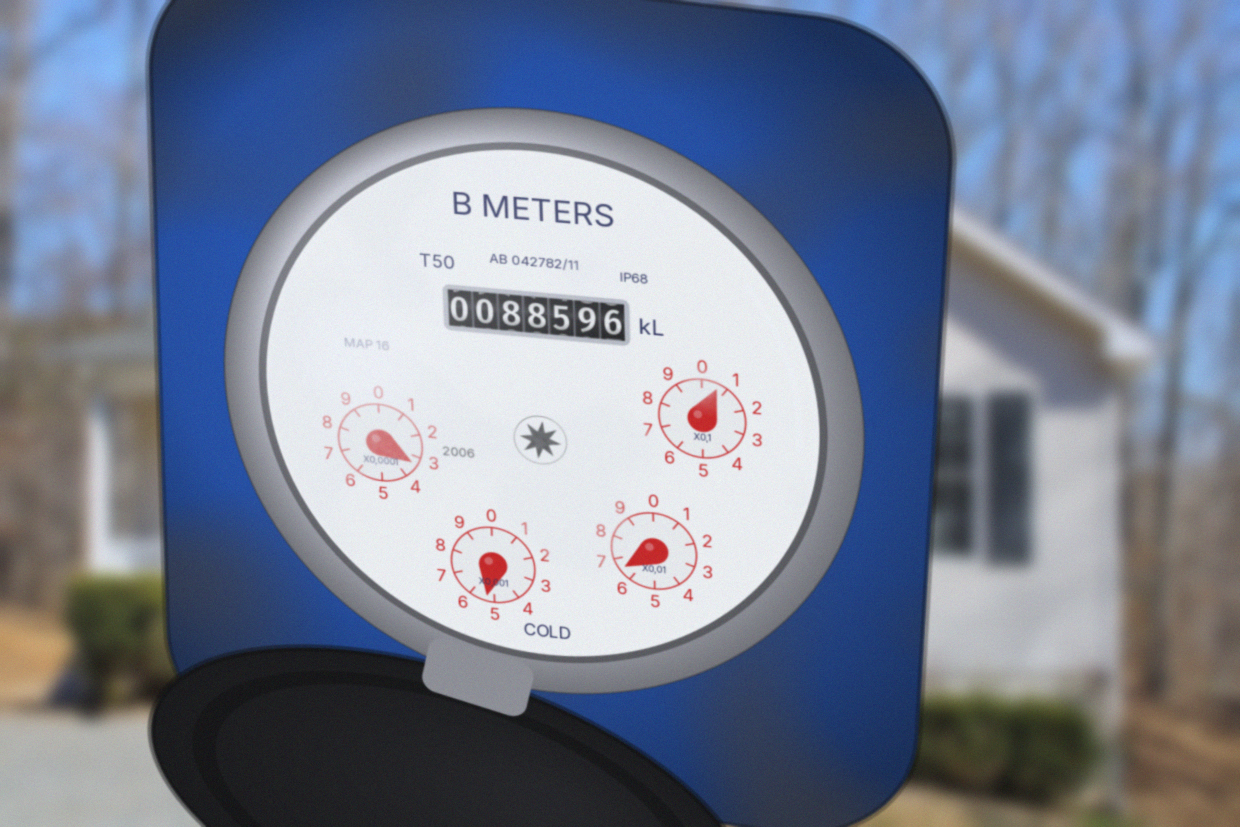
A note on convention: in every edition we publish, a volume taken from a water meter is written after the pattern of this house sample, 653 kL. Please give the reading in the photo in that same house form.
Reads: 88596.0653 kL
